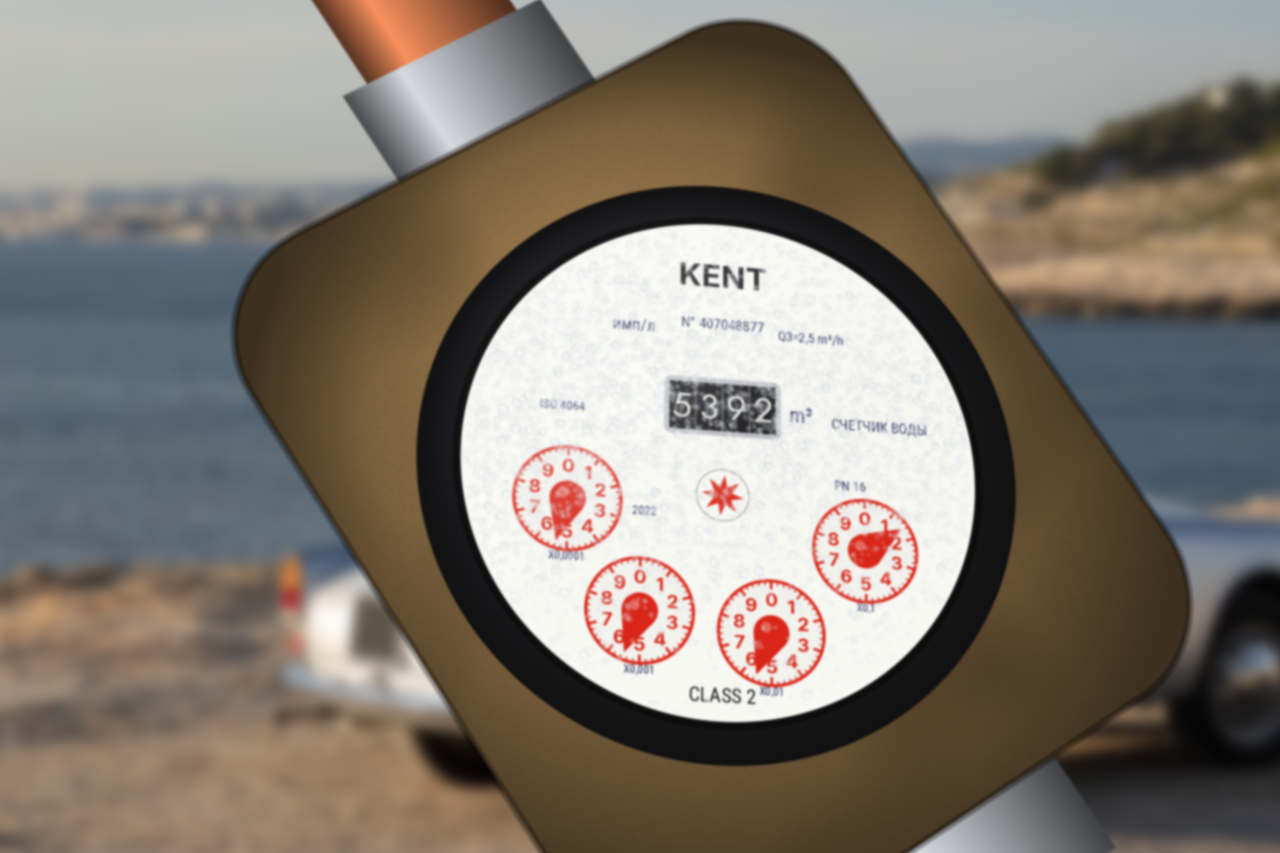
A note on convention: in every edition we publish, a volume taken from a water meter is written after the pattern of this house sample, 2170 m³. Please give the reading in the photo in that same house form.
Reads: 5392.1555 m³
